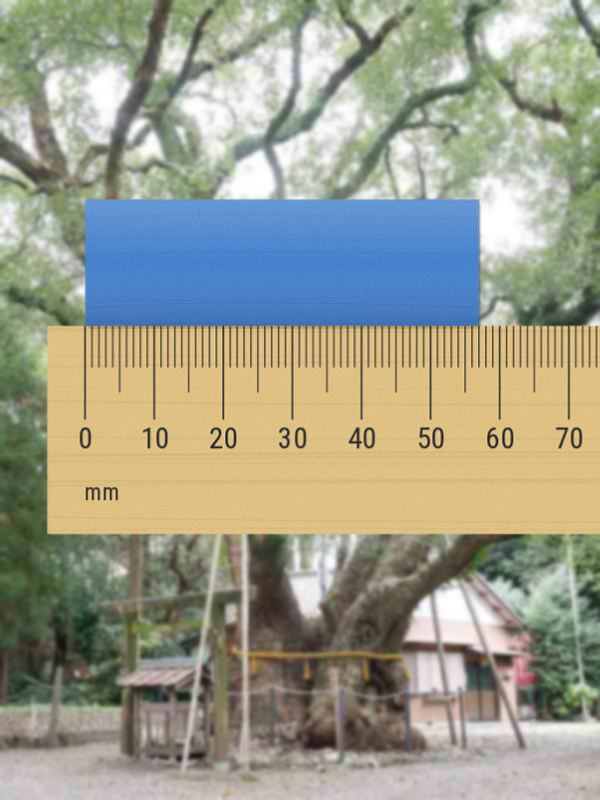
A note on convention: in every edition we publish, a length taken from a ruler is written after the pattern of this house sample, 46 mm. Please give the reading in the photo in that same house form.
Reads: 57 mm
